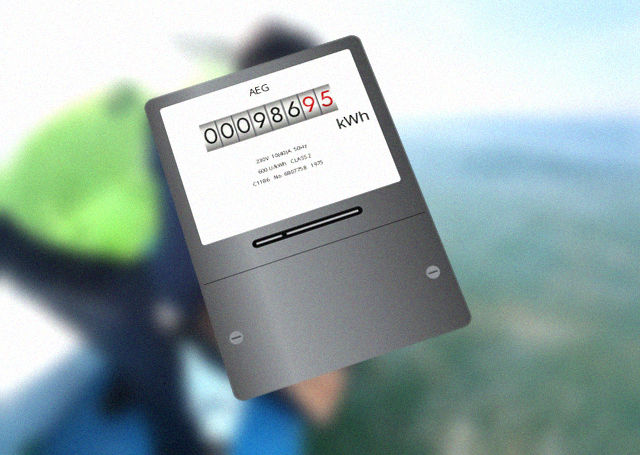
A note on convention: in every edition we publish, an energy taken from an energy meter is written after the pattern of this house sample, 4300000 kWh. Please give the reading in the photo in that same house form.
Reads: 986.95 kWh
